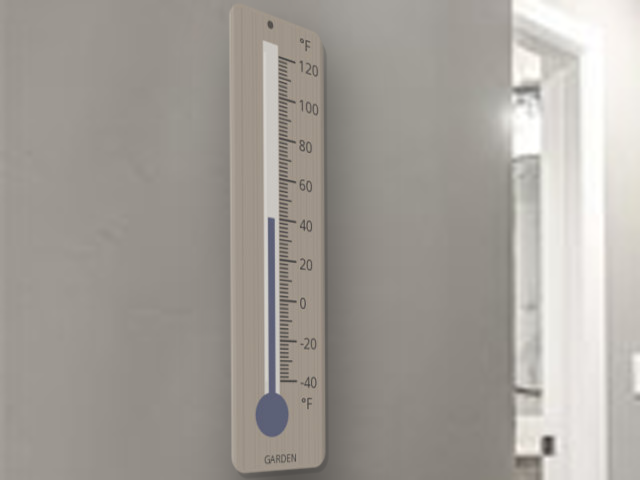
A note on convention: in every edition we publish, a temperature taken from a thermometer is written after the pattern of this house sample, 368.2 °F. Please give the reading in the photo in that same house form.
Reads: 40 °F
